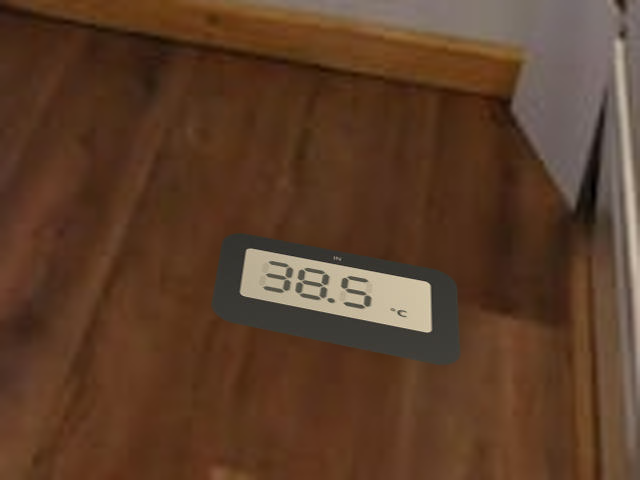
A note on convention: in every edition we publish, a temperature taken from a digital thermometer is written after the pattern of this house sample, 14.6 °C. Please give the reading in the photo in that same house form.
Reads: 38.5 °C
